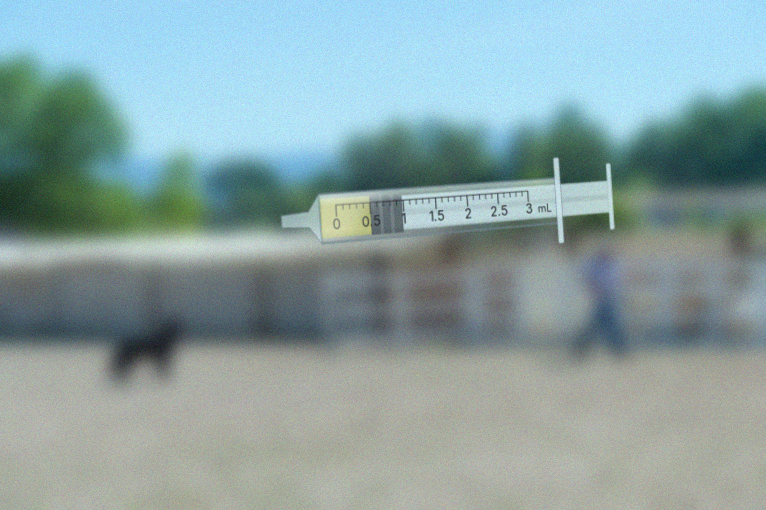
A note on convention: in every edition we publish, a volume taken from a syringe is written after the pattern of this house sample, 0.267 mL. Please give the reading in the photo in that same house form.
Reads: 0.5 mL
